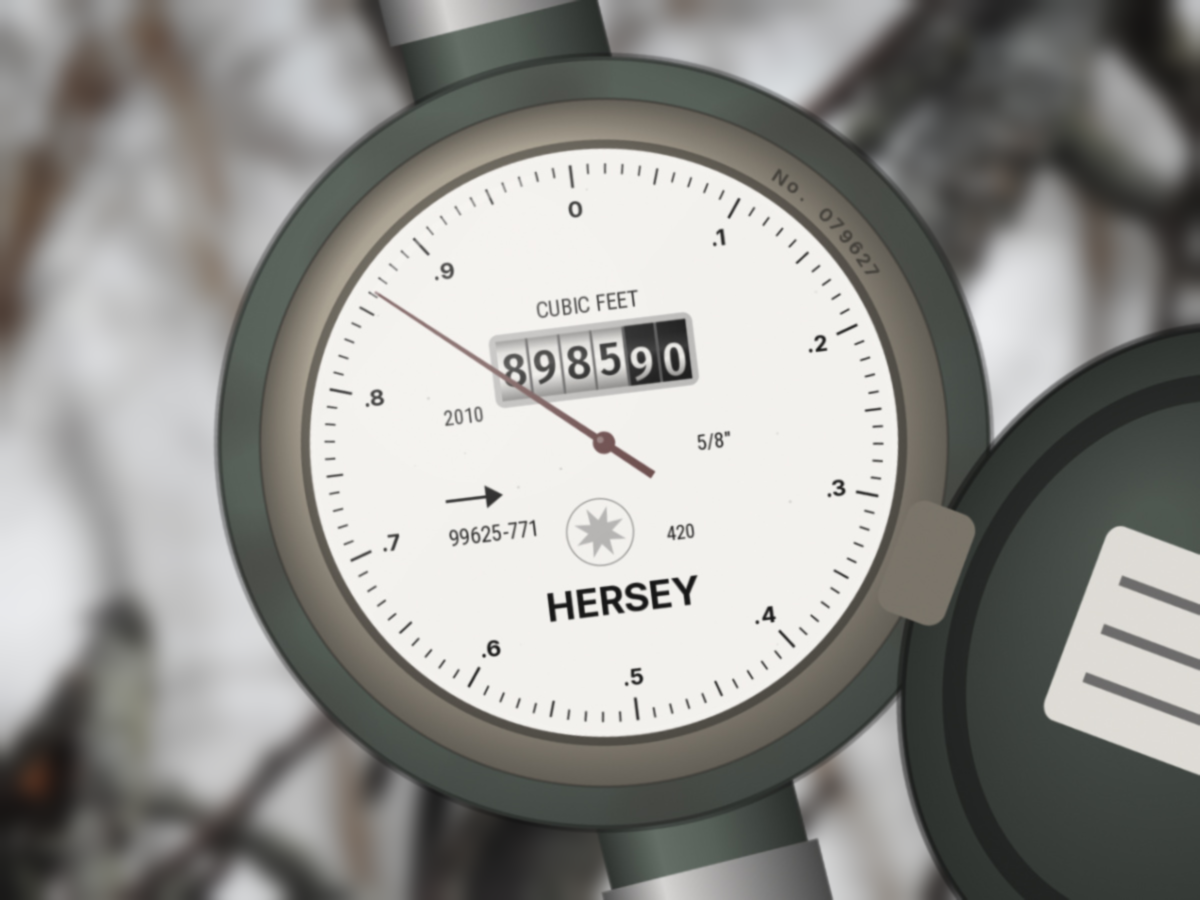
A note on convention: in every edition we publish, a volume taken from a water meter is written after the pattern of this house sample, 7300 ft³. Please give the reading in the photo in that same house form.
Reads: 898589.86 ft³
